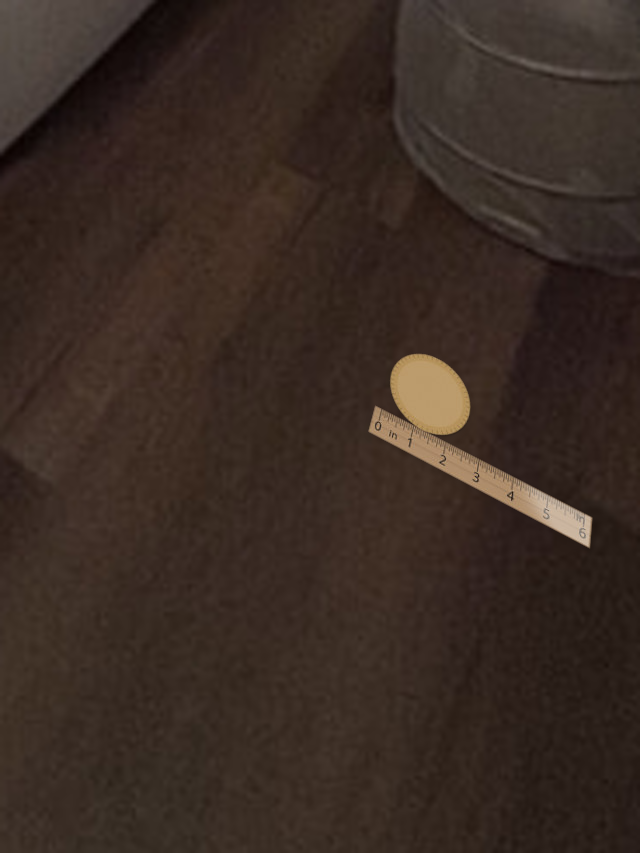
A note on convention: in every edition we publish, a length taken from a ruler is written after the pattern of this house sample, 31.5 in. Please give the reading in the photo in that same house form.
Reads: 2.5 in
